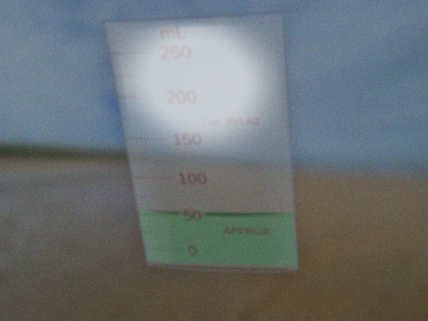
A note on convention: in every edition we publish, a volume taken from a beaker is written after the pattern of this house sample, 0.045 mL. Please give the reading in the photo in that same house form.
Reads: 50 mL
